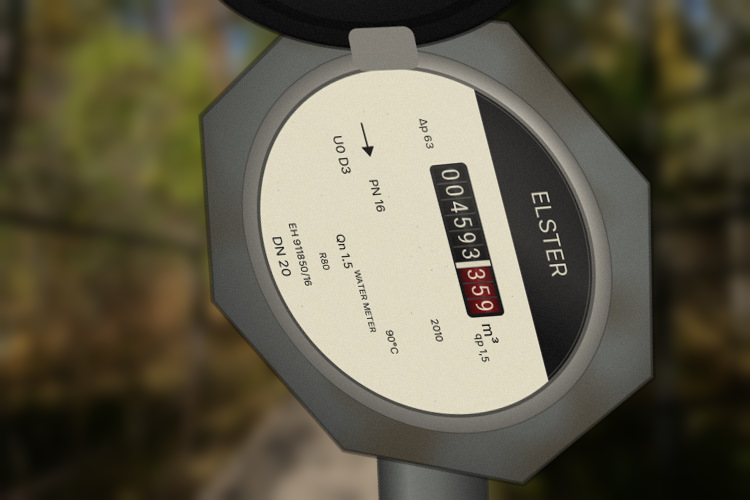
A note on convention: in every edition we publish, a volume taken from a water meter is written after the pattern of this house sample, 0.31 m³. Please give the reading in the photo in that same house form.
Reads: 4593.359 m³
